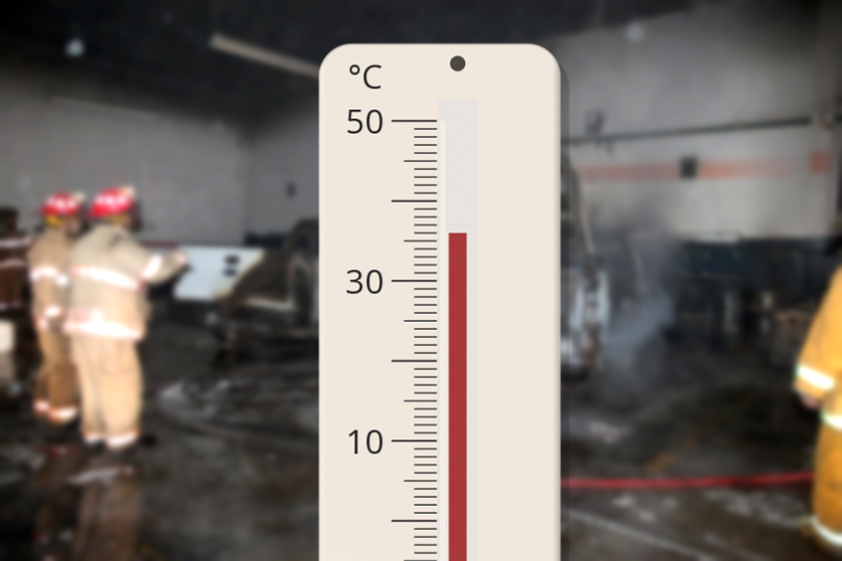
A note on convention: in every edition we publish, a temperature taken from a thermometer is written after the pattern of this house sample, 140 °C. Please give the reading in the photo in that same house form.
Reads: 36 °C
